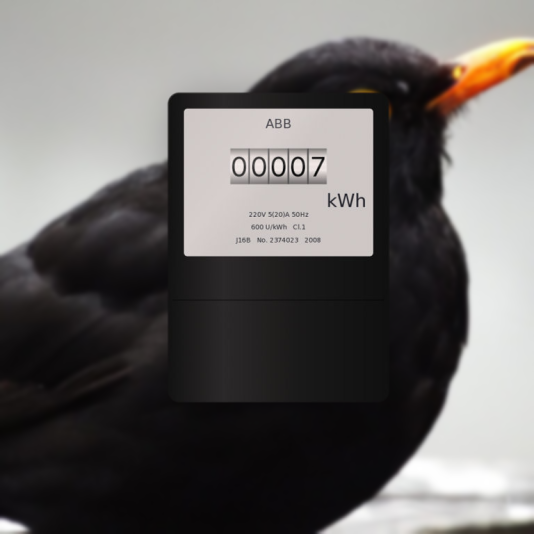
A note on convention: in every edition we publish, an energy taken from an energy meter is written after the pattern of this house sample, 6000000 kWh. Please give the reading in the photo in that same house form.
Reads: 7 kWh
